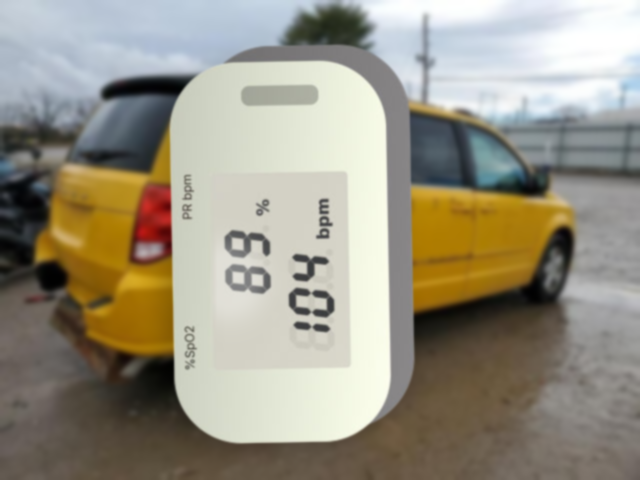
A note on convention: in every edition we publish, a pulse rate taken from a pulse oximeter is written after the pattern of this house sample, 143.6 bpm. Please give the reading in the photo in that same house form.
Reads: 104 bpm
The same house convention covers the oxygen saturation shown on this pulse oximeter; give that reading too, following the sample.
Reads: 89 %
